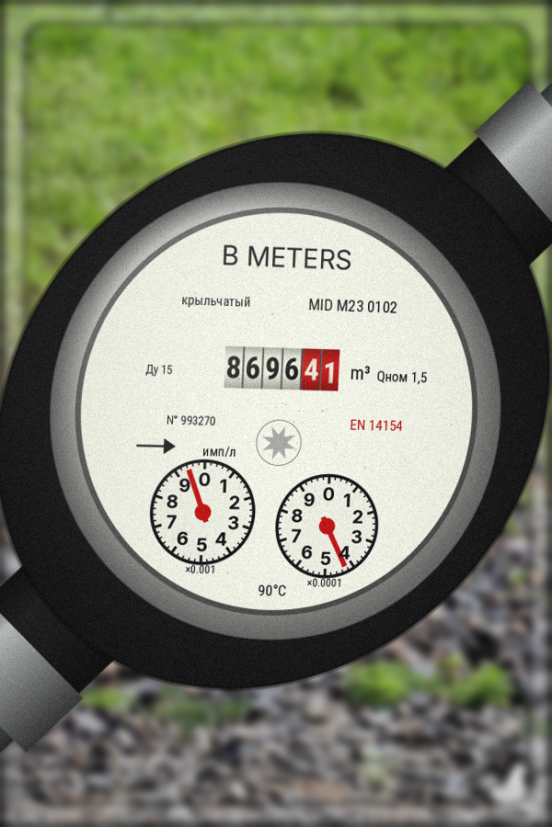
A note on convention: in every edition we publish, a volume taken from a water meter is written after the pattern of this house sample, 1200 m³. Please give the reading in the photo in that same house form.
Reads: 8696.4094 m³
